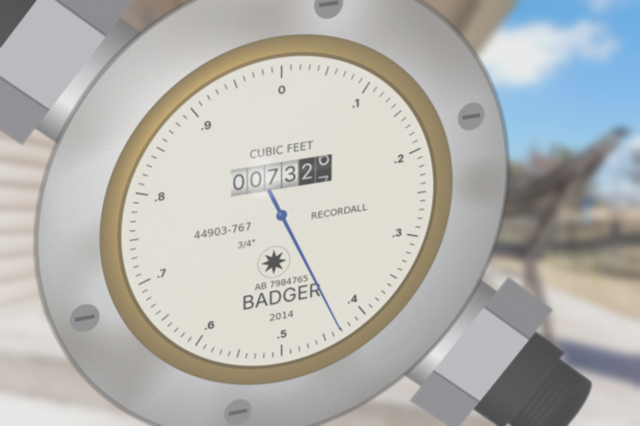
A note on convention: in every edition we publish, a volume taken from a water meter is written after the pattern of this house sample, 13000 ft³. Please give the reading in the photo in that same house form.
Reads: 7326.43 ft³
